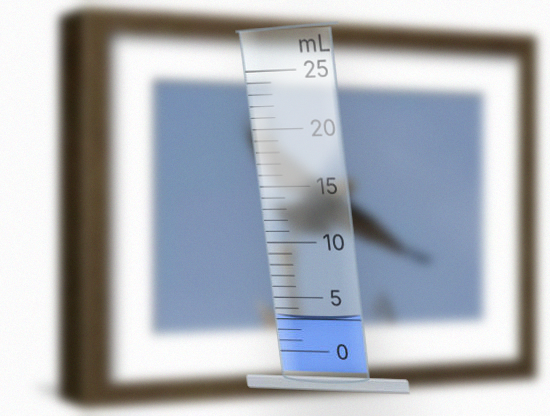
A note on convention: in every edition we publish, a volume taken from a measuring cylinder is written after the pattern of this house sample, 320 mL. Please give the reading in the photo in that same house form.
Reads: 3 mL
